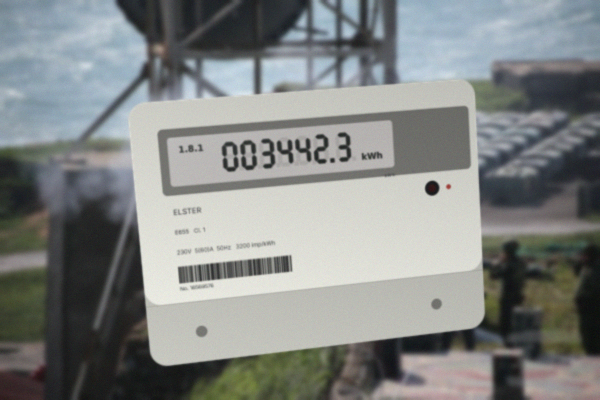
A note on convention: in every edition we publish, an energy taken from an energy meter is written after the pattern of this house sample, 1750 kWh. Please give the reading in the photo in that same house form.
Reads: 3442.3 kWh
